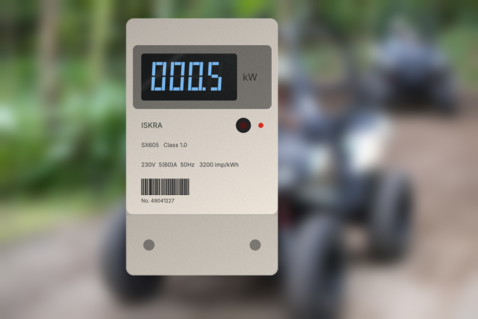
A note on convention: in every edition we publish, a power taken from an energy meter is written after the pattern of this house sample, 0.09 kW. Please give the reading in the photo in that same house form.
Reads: 0.5 kW
